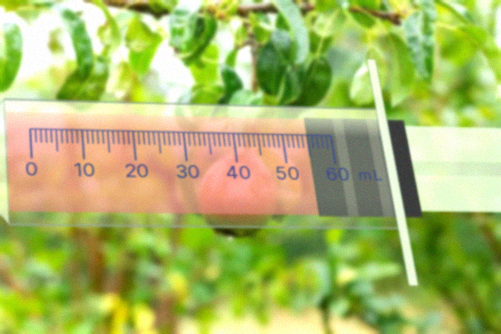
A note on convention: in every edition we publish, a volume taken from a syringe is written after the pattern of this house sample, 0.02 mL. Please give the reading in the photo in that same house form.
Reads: 55 mL
